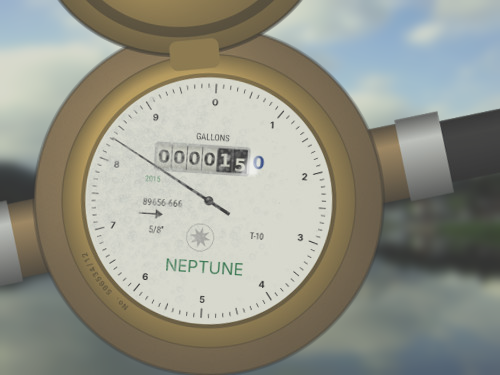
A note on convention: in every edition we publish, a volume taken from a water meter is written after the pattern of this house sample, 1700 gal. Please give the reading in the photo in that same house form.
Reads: 148.3 gal
